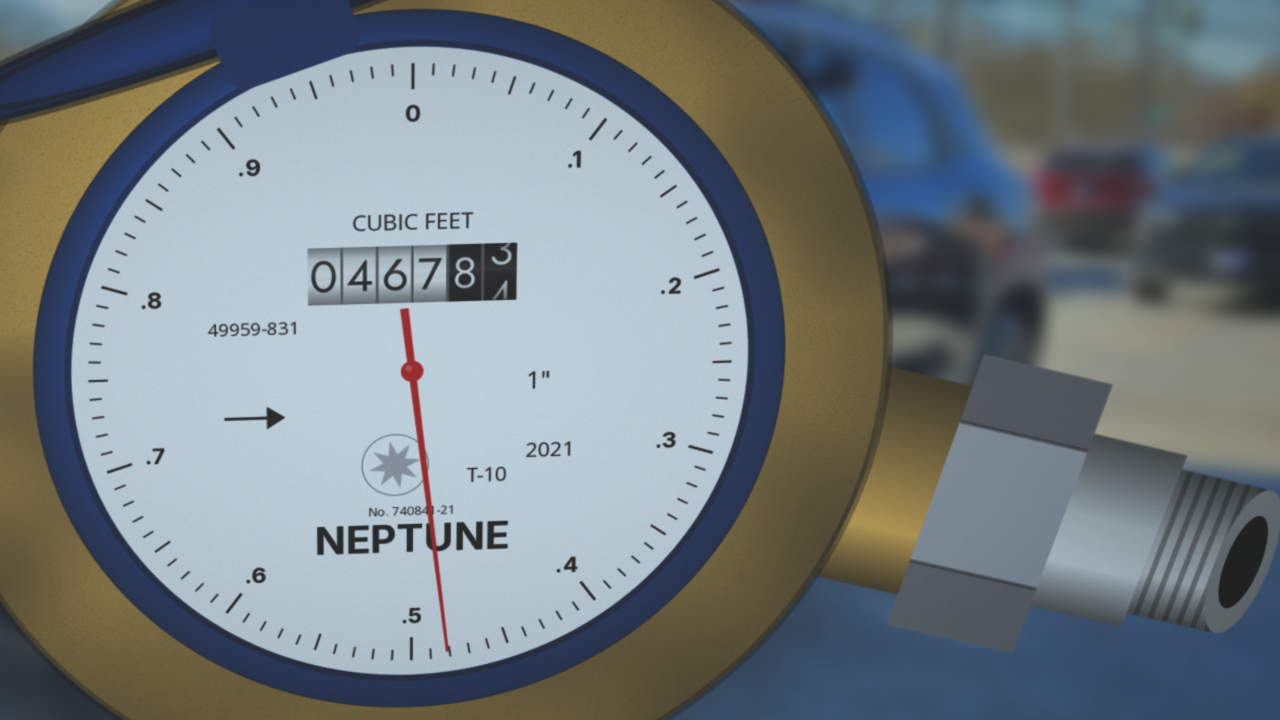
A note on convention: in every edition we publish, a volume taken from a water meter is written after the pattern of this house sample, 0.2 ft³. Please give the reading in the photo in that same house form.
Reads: 46783.48 ft³
